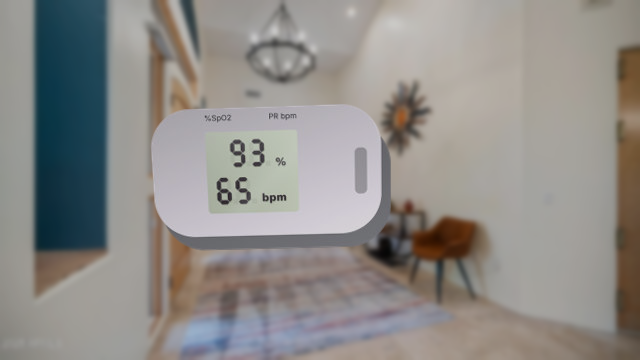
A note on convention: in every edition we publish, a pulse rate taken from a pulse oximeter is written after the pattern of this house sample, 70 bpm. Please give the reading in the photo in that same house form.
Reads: 65 bpm
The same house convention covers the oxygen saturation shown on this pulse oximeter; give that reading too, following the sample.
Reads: 93 %
